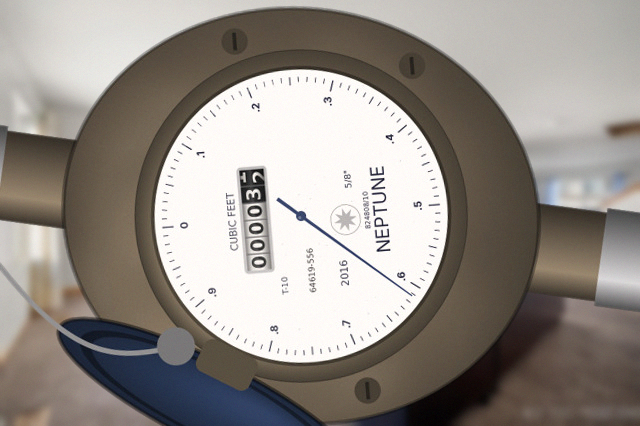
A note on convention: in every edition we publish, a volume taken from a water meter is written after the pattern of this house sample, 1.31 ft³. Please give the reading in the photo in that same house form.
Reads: 31.61 ft³
